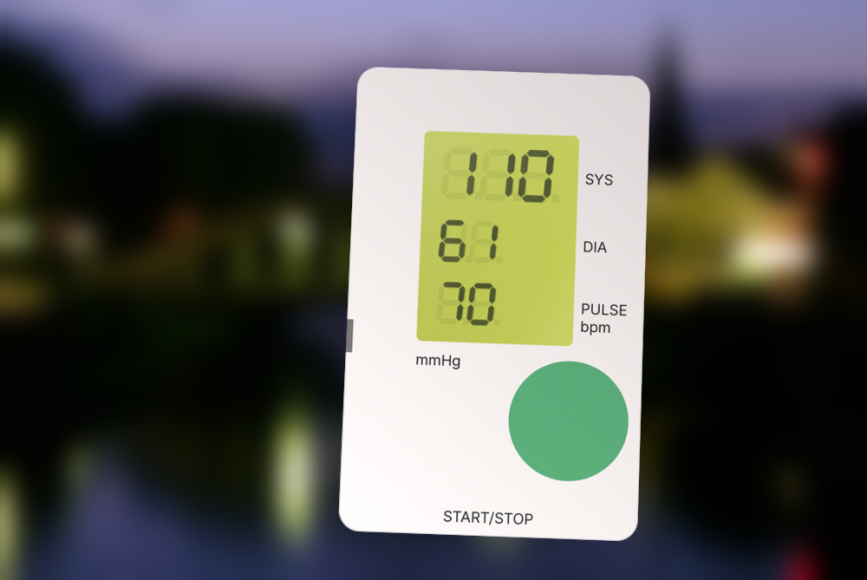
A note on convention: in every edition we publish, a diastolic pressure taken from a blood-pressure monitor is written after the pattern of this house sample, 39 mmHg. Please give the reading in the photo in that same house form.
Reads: 61 mmHg
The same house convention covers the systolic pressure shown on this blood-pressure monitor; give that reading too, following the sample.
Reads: 110 mmHg
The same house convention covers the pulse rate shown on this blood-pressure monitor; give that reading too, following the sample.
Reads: 70 bpm
